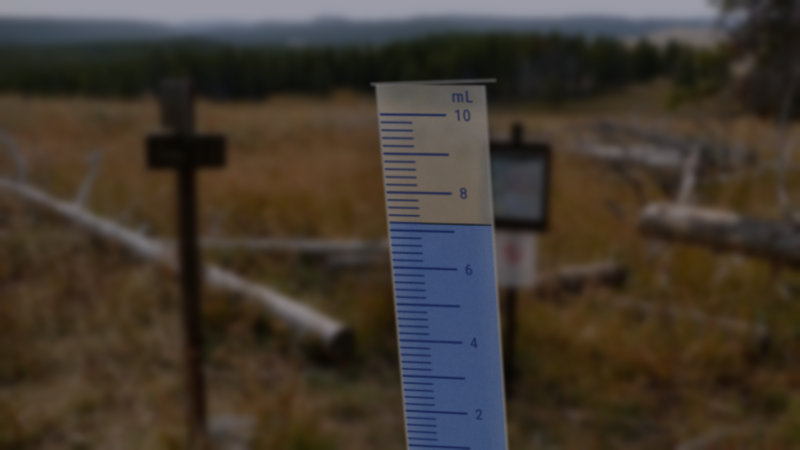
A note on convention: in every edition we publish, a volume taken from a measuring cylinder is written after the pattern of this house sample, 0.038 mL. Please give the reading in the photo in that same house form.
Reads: 7.2 mL
